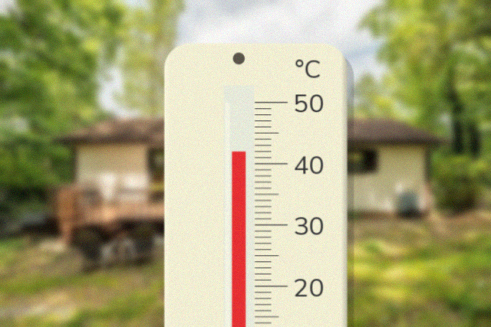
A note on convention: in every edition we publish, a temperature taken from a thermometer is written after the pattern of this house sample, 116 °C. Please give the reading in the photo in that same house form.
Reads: 42 °C
